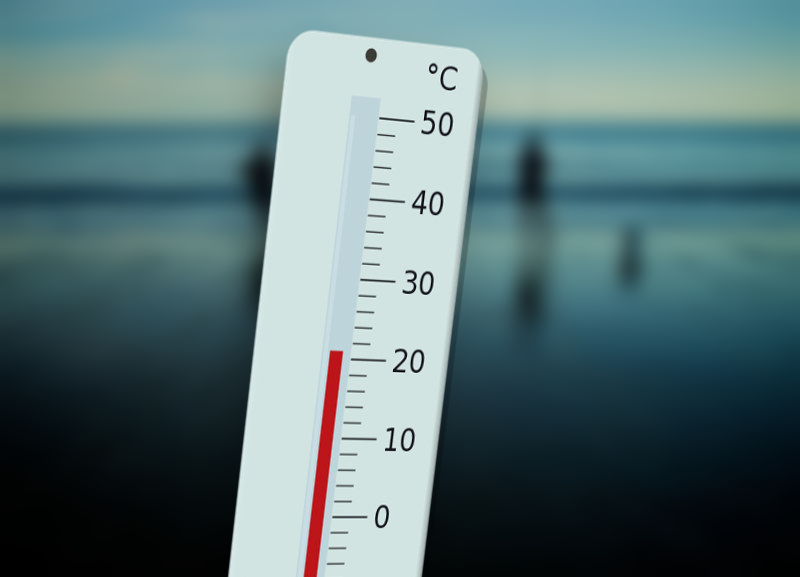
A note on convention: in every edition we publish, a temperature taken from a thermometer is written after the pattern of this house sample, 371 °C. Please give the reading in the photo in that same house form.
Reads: 21 °C
